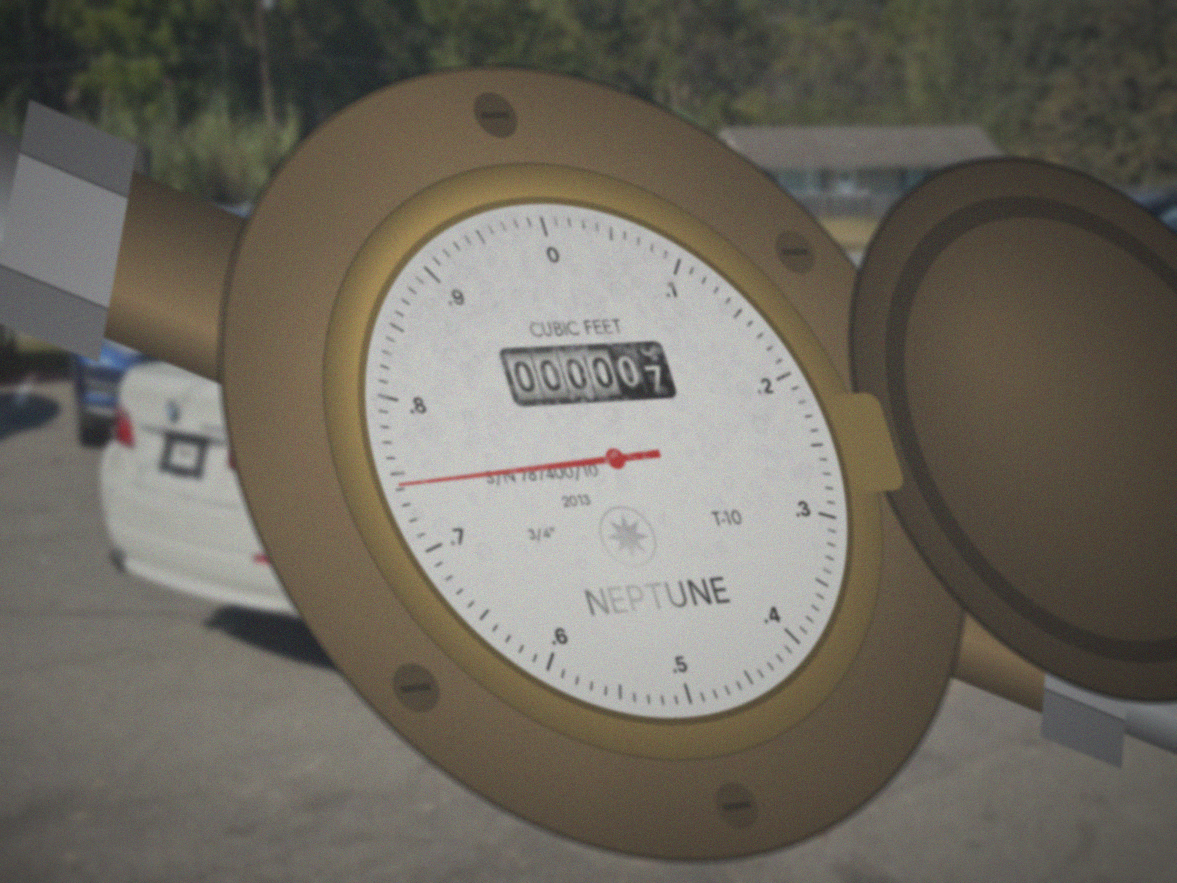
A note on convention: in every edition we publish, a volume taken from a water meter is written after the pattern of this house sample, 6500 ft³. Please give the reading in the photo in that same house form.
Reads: 6.74 ft³
